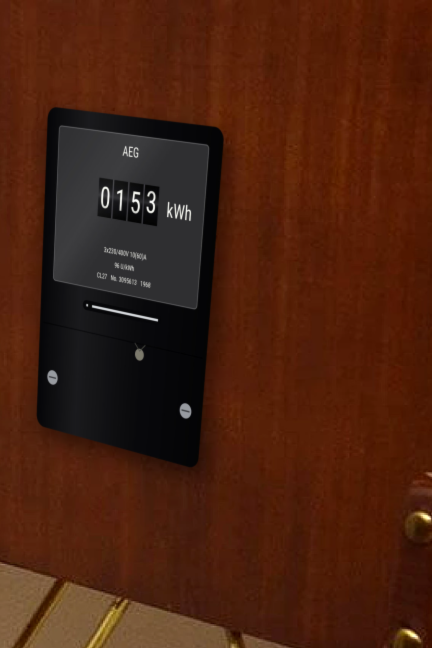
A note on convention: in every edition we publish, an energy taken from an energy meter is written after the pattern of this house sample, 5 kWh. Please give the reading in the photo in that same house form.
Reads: 153 kWh
